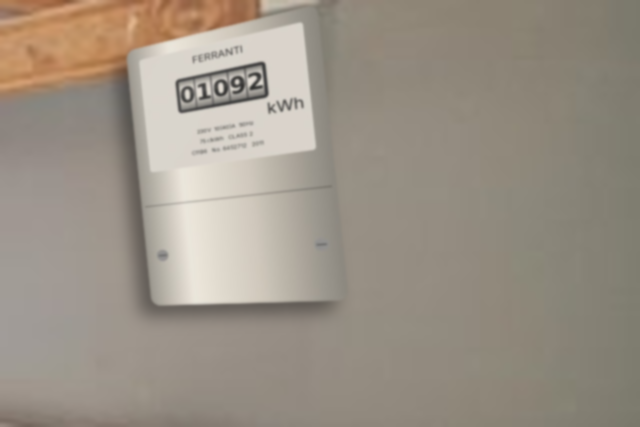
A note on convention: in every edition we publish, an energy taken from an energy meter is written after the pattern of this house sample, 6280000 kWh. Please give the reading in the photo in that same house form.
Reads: 1092 kWh
